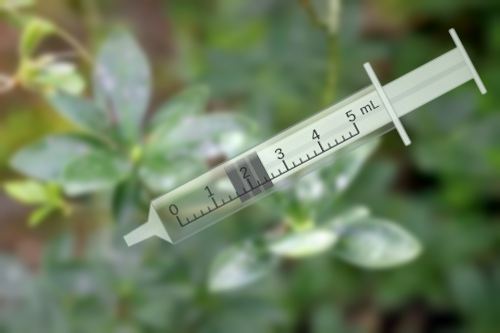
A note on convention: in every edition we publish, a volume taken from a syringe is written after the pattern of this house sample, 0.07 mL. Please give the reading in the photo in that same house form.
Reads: 1.6 mL
